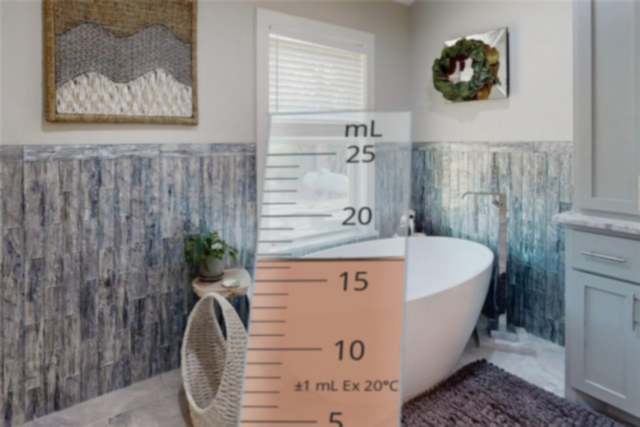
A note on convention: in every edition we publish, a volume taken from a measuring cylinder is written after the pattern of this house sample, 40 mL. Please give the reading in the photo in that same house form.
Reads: 16.5 mL
